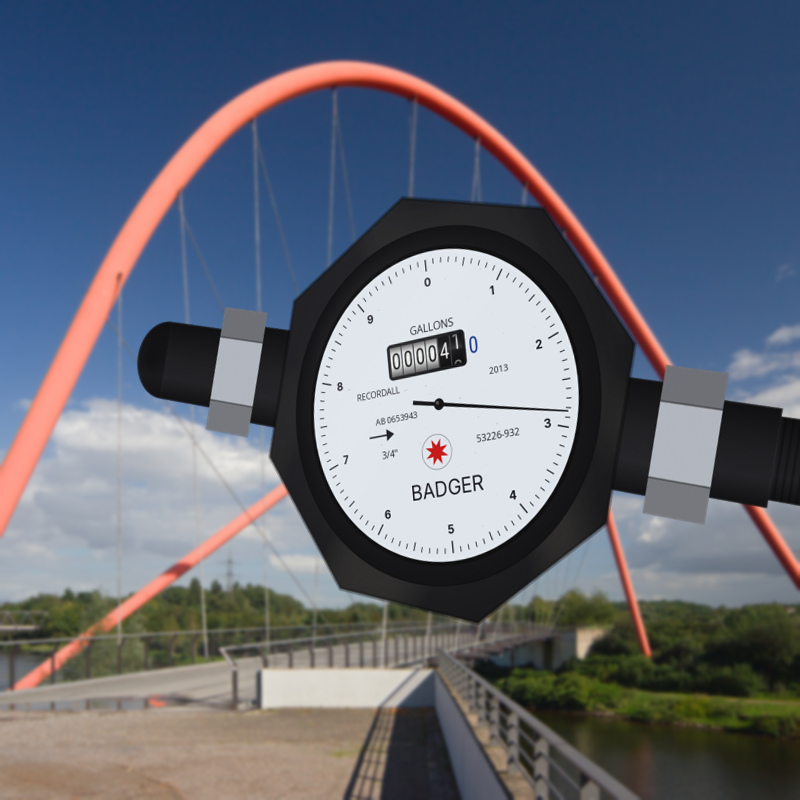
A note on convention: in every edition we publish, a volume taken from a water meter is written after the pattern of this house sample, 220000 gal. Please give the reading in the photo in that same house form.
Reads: 412.8 gal
